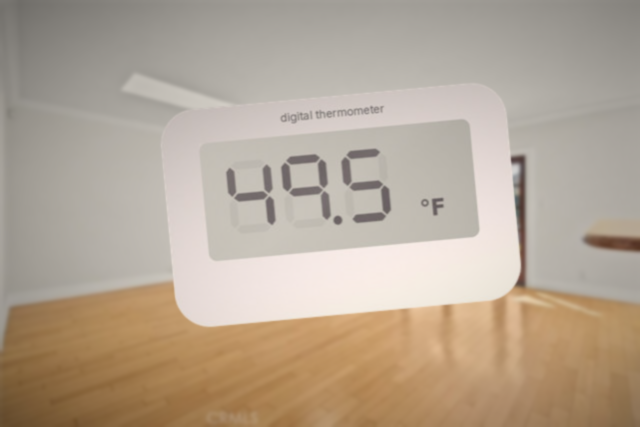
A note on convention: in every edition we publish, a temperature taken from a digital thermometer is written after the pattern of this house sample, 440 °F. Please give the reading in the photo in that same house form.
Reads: 49.5 °F
